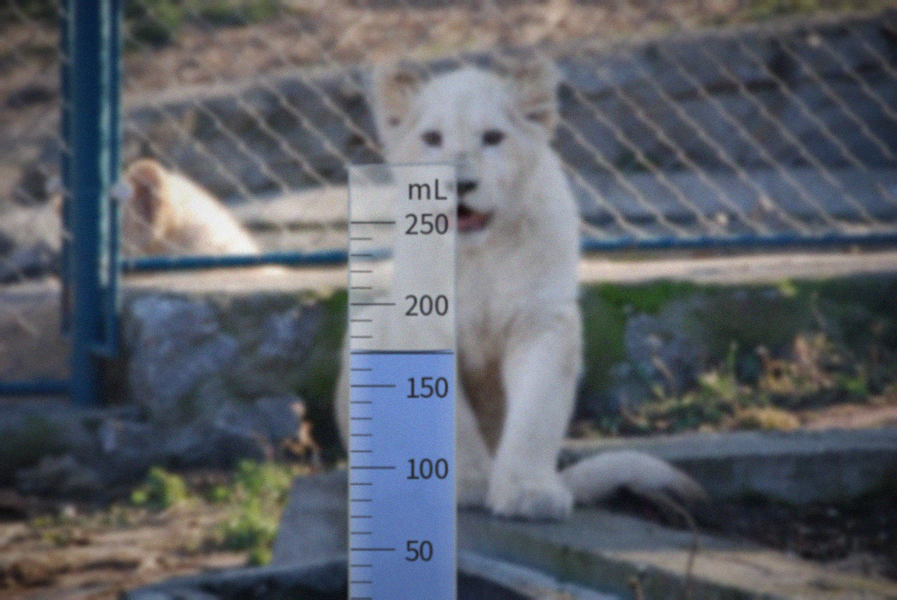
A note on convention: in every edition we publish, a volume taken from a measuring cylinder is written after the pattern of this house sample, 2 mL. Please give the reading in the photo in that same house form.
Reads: 170 mL
